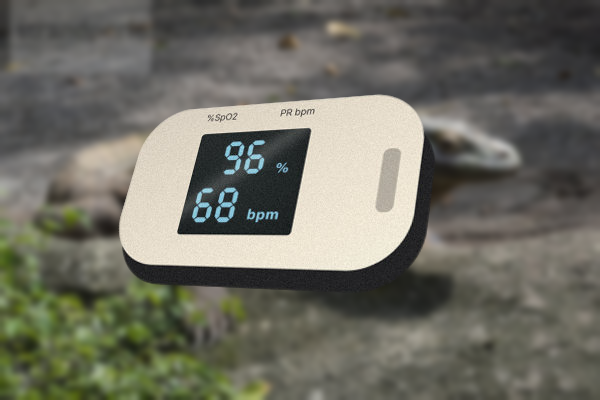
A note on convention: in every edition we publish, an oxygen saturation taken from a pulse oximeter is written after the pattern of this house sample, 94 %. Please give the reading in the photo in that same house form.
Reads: 96 %
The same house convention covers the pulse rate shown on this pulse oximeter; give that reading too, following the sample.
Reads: 68 bpm
